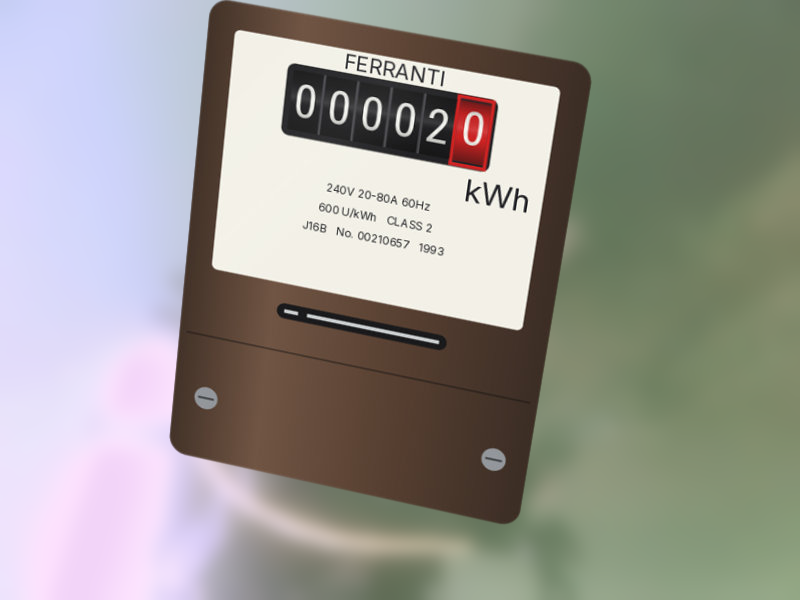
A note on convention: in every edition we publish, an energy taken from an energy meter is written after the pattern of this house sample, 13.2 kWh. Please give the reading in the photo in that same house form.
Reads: 2.0 kWh
